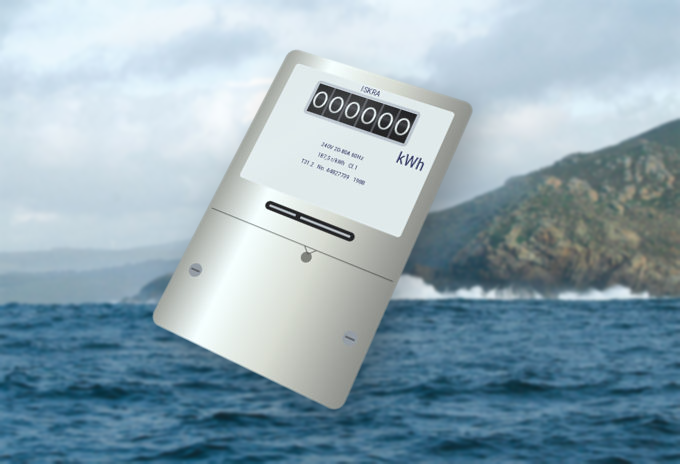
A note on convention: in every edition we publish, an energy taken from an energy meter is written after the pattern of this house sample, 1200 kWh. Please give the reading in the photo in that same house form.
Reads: 0 kWh
